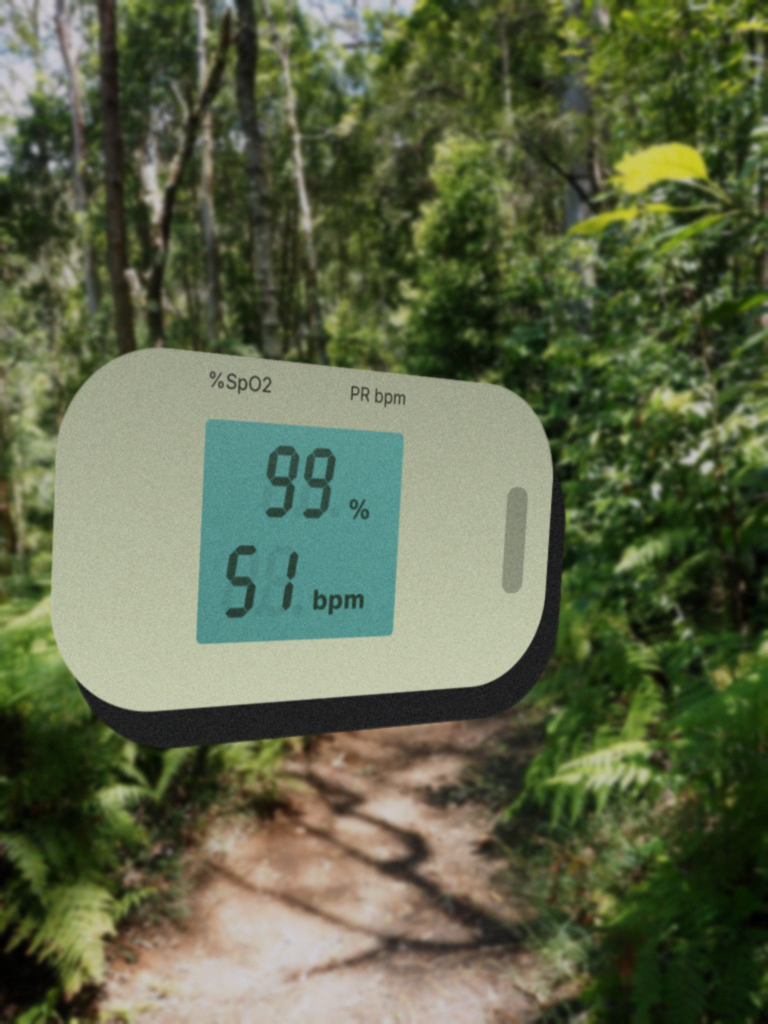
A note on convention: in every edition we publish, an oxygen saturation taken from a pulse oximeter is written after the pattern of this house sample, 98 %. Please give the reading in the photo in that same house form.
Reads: 99 %
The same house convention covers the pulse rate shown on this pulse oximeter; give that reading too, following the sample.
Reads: 51 bpm
